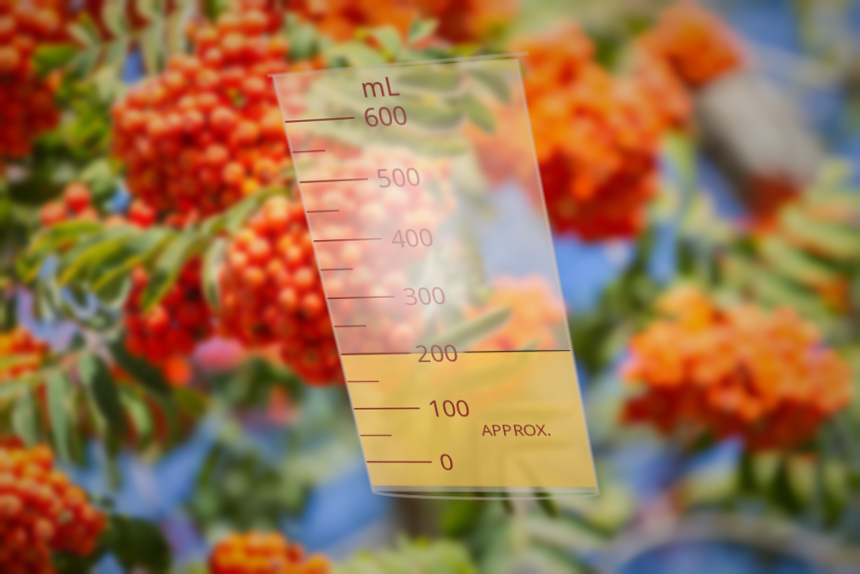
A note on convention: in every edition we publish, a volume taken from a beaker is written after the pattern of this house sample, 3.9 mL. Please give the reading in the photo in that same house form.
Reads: 200 mL
